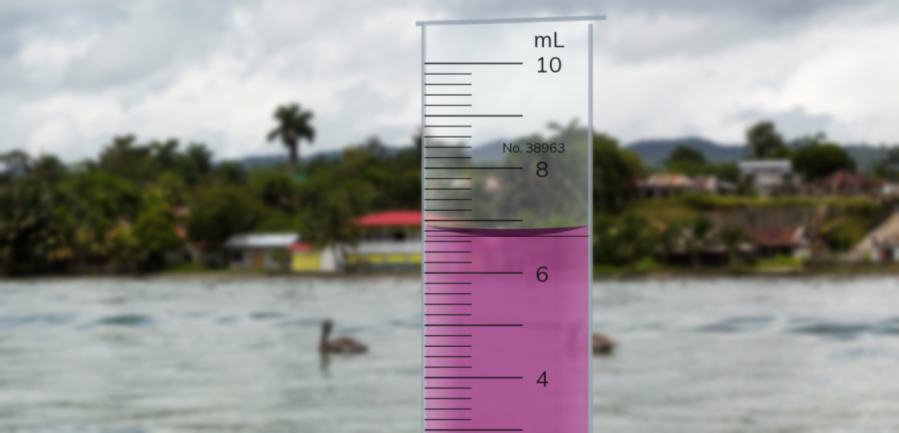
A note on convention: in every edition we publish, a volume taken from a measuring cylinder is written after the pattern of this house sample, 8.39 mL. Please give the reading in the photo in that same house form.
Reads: 6.7 mL
